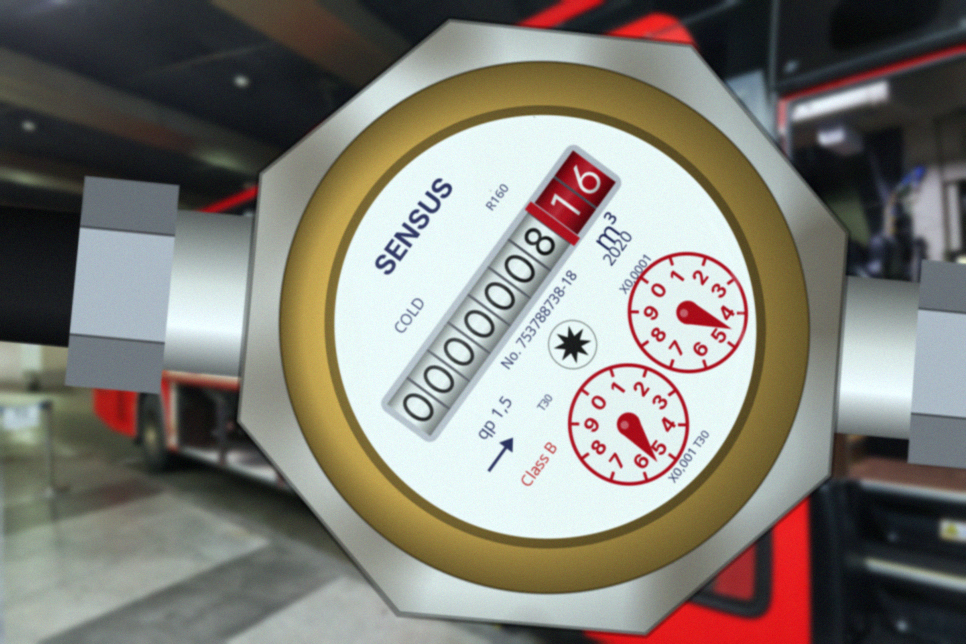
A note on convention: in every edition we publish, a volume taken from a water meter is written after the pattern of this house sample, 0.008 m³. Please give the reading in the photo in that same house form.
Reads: 8.1654 m³
